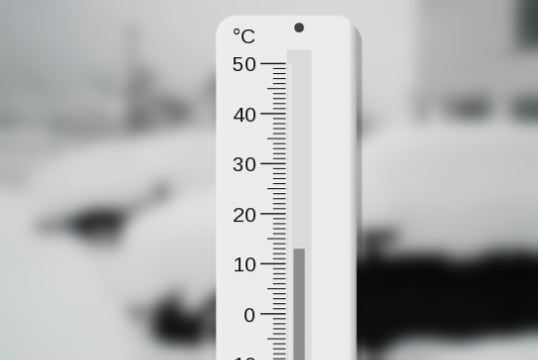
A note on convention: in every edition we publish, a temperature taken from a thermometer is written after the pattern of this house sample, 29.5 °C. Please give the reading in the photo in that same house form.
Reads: 13 °C
